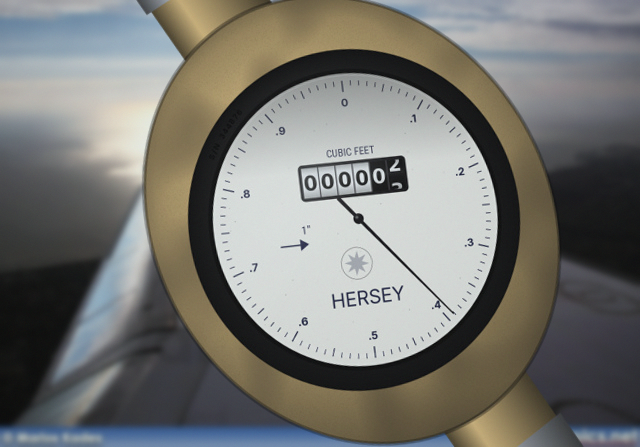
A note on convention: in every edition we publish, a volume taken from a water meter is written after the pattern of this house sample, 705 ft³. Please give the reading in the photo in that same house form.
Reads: 2.39 ft³
